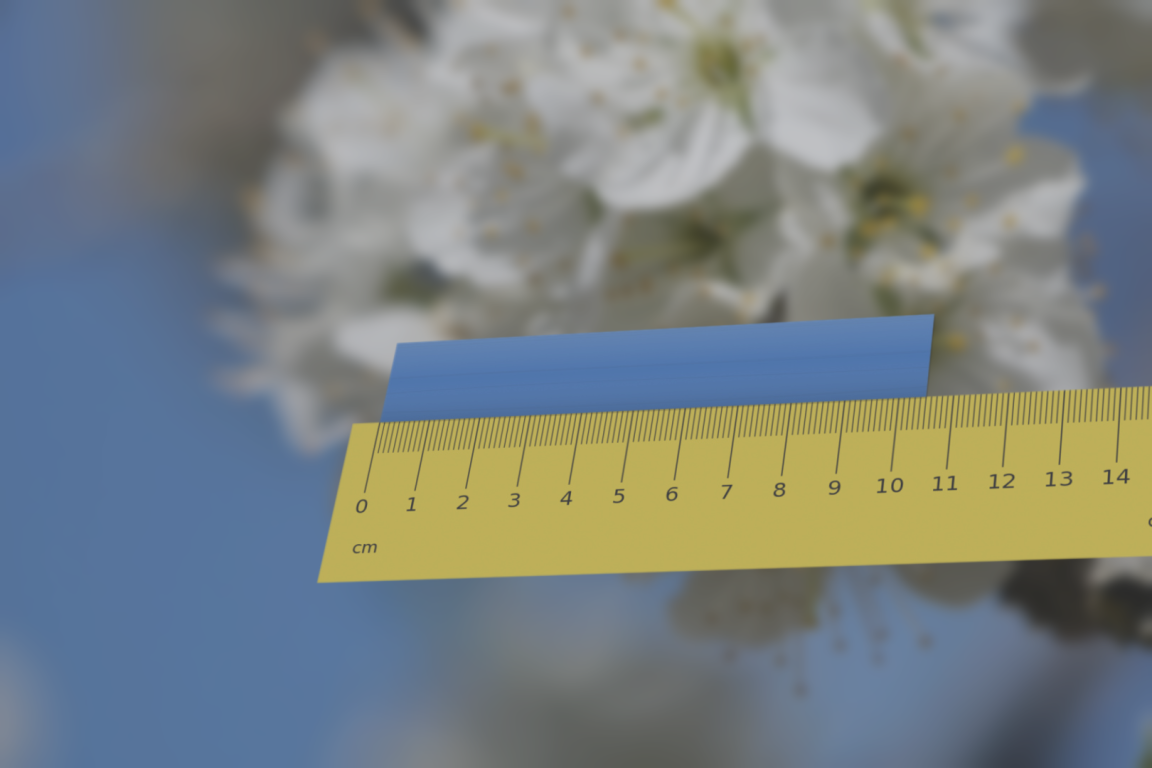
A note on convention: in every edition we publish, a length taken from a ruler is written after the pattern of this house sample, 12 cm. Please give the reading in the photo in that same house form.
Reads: 10.5 cm
